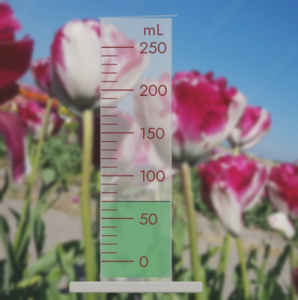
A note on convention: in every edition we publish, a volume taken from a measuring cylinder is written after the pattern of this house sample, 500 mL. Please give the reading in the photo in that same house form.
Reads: 70 mL
